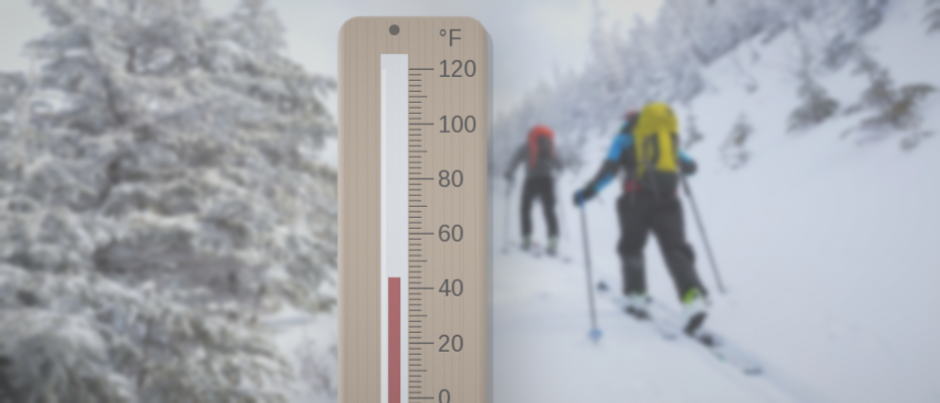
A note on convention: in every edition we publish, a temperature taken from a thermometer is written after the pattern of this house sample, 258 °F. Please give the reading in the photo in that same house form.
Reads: 44 °F
